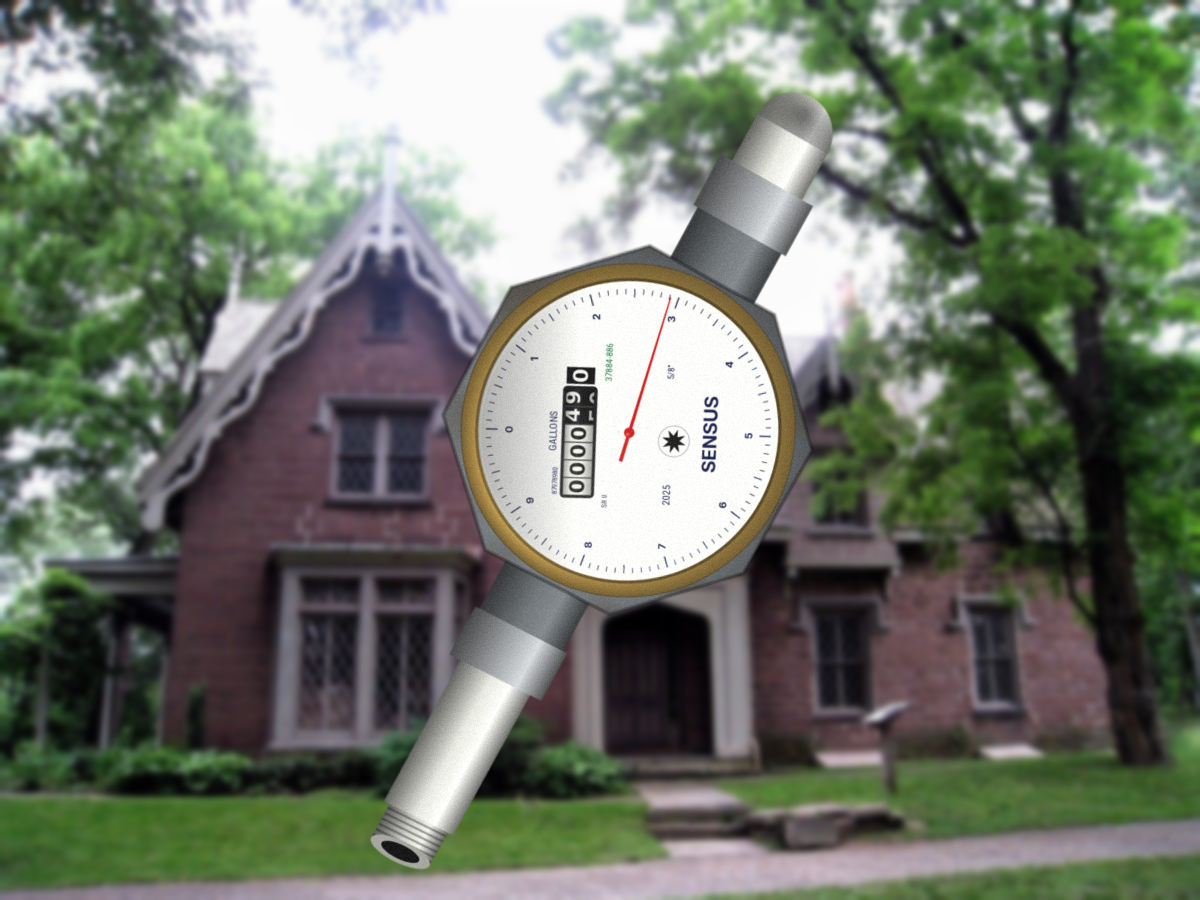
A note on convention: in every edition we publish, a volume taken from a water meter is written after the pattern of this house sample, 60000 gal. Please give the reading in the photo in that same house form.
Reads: 492.9 gal
